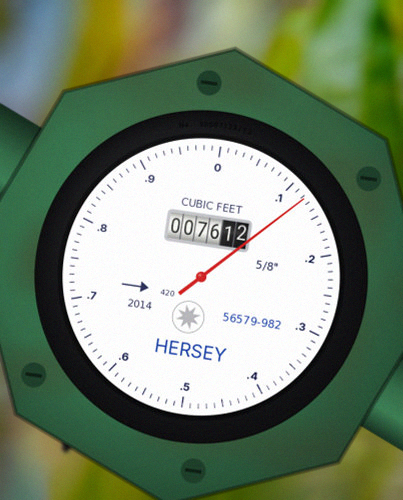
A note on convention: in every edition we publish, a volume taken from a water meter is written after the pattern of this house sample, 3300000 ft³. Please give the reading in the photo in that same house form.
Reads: 7612.12 ft³
